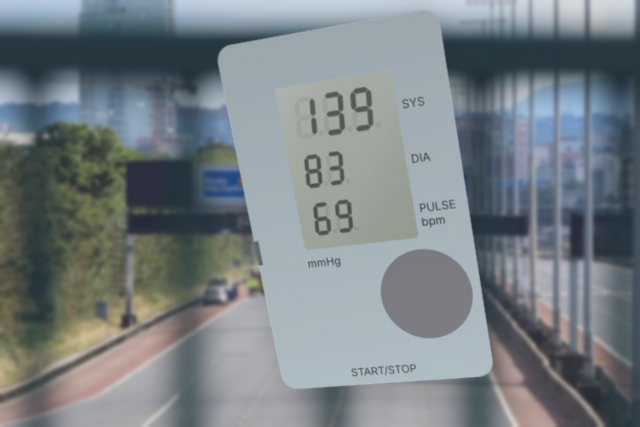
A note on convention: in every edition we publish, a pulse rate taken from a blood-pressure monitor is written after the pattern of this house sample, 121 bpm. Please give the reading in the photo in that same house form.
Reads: 69 bpm
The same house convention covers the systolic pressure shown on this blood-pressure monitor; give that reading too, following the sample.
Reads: 139 mmHg
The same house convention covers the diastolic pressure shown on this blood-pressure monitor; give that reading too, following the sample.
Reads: 83 mmHg
